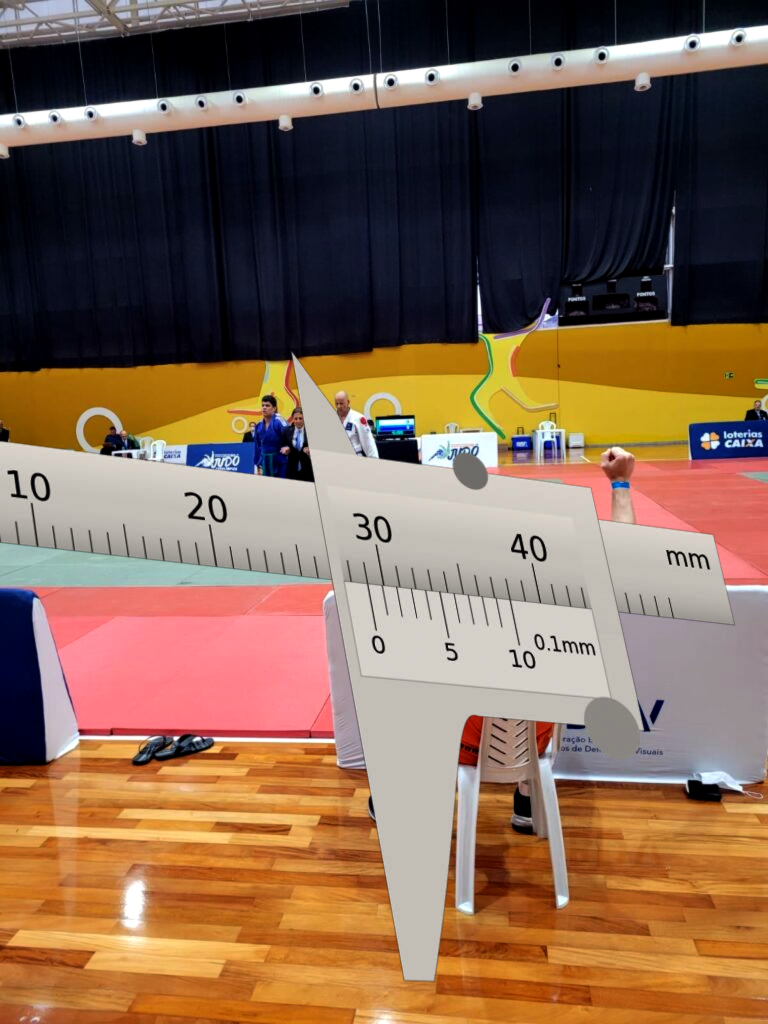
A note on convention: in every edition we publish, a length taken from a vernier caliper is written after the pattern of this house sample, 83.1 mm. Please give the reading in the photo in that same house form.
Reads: 29.0 mm
